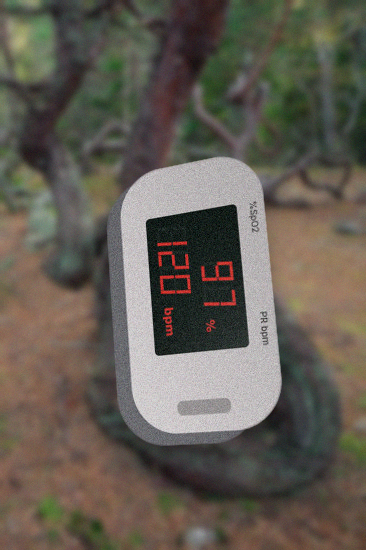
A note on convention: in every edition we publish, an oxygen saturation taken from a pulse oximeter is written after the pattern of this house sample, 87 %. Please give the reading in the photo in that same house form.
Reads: 97 %
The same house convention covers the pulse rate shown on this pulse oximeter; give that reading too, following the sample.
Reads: 120 bpm
